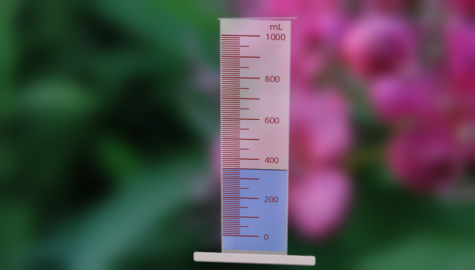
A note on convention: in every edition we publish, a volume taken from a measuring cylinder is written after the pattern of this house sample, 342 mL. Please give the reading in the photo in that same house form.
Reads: 350 mL
